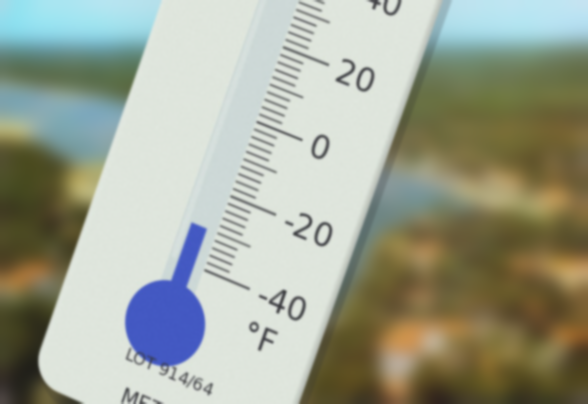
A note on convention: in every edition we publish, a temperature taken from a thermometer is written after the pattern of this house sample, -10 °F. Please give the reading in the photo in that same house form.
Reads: -30 °F
